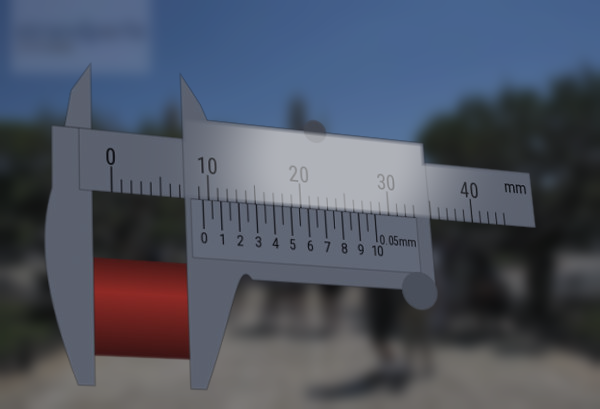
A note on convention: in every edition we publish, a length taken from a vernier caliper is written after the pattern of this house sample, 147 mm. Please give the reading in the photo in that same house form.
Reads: 9.4 mm
